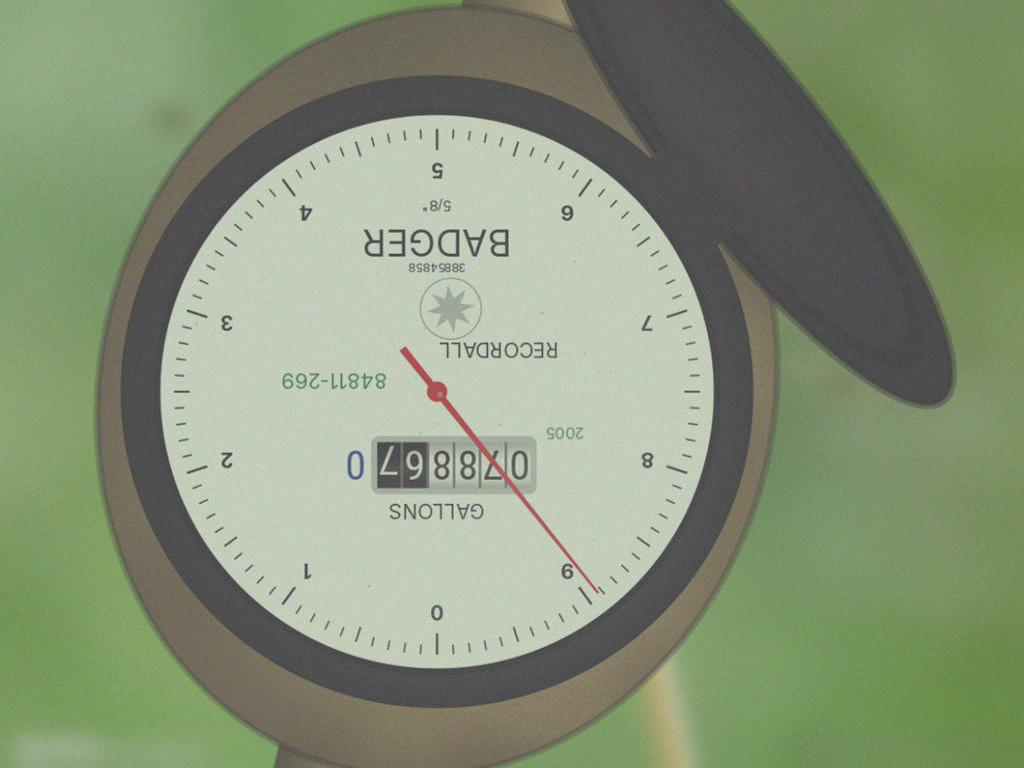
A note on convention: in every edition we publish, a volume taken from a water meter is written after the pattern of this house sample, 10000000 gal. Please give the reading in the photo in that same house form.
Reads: 788668.9 gal
